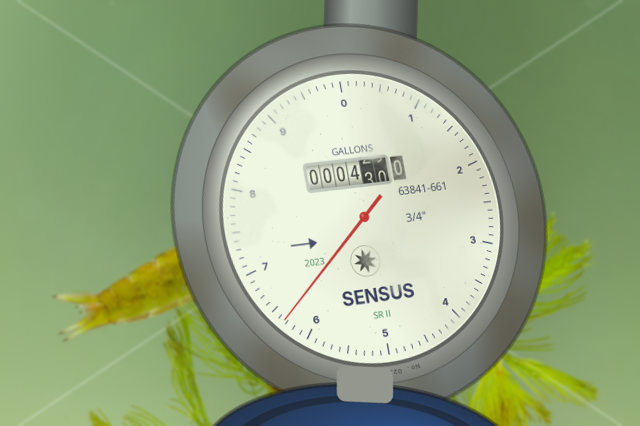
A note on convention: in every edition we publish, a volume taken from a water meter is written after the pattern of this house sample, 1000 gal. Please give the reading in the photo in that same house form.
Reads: 4296.3 gal
